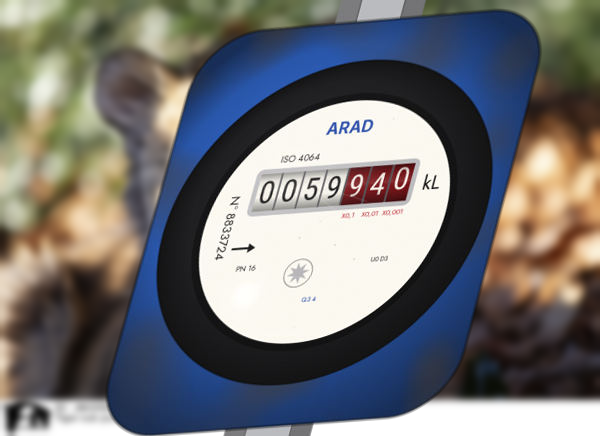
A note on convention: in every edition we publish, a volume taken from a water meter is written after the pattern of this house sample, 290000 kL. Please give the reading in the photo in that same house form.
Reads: 59.940 kL
